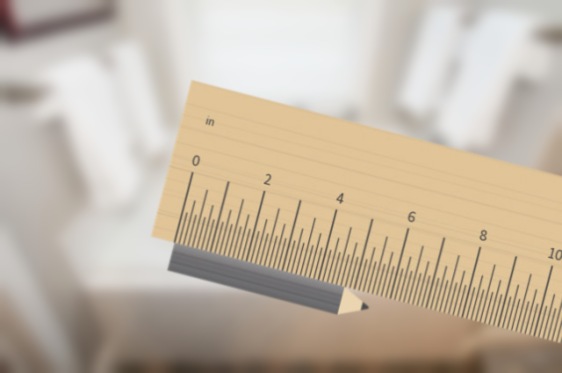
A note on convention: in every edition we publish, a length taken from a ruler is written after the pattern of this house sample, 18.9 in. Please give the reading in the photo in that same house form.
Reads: 5.5 in
